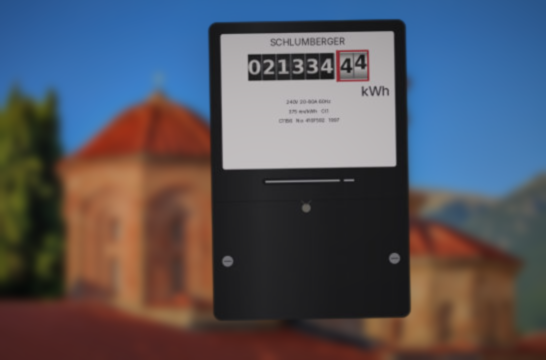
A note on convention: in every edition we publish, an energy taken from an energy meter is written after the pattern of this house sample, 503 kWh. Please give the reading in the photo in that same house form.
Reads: 21334.44 kWh
